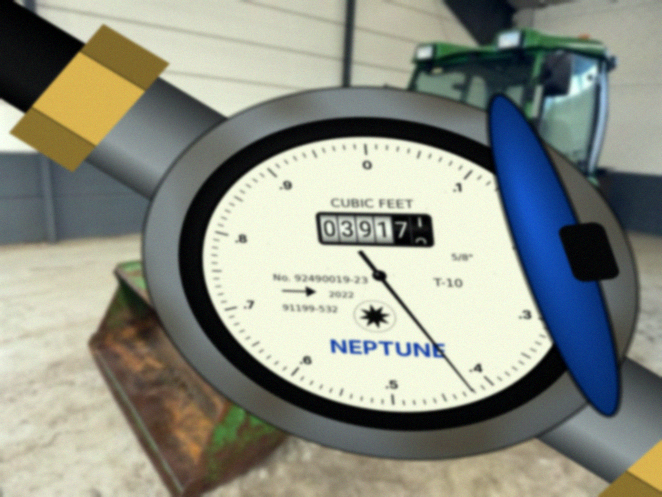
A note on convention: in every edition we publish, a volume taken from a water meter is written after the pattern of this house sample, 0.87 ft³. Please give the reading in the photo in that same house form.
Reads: 39171.42 ft³
